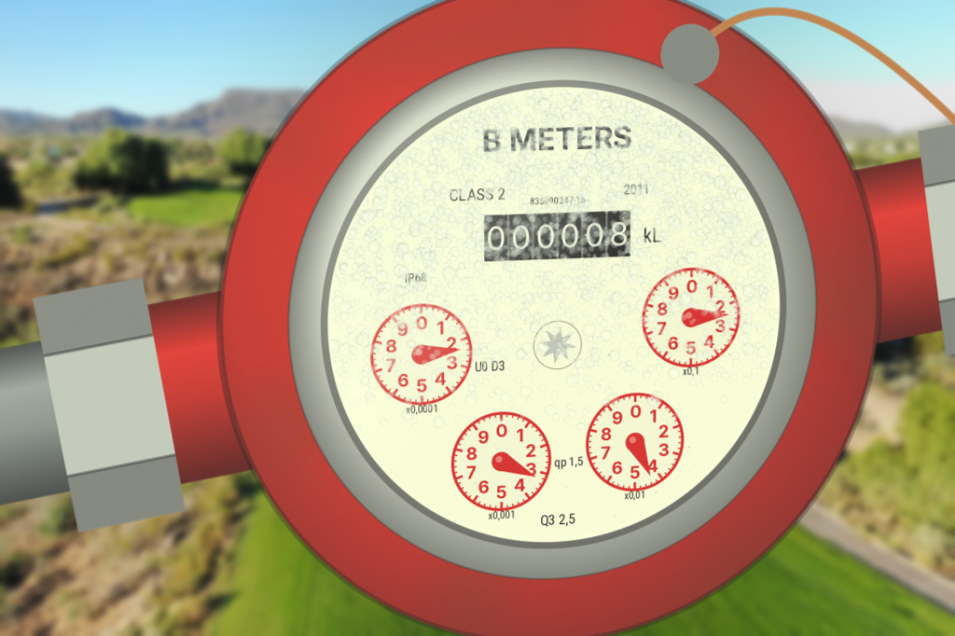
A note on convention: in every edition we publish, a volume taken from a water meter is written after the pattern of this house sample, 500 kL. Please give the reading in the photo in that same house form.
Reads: 8.2432 kL
